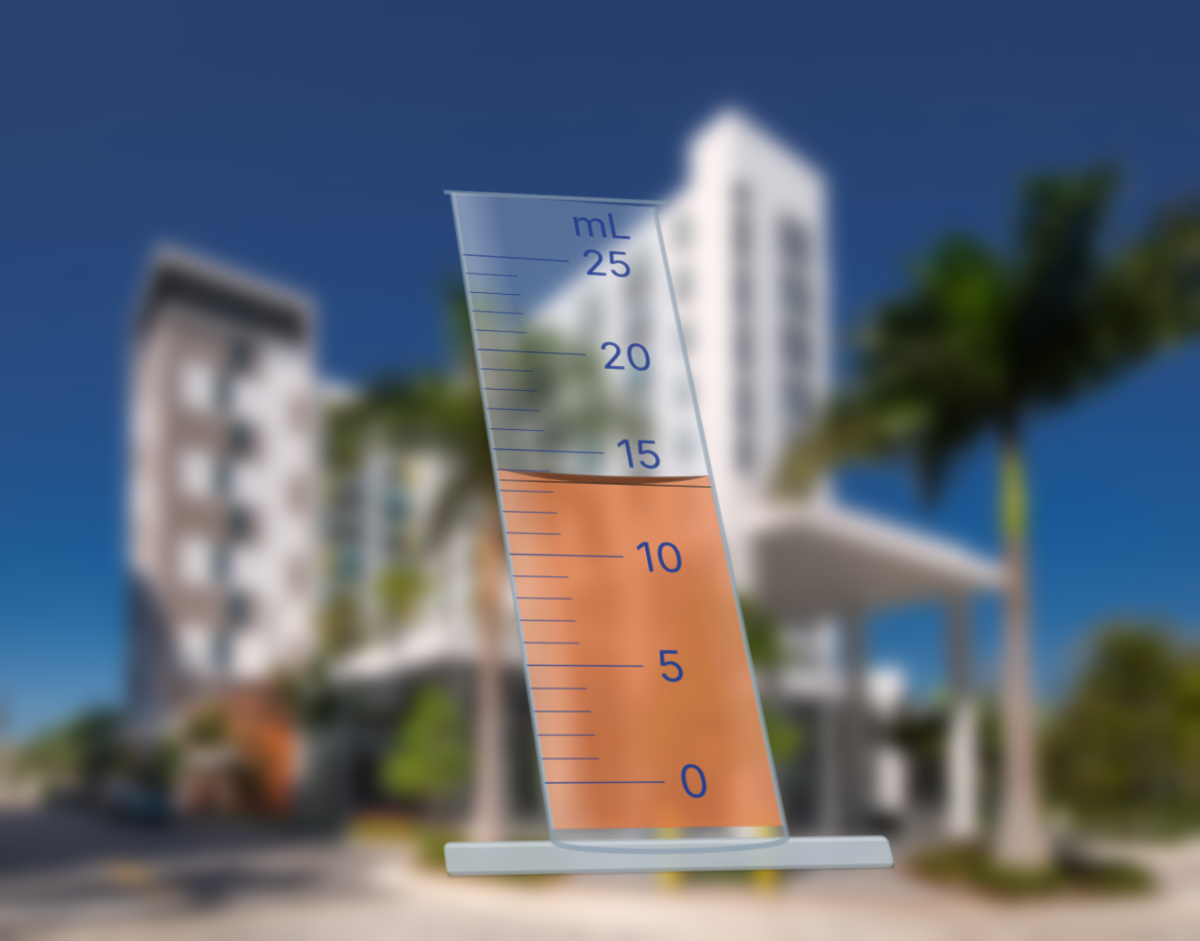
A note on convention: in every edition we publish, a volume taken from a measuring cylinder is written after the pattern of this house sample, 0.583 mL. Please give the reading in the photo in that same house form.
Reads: 13.5 mL
